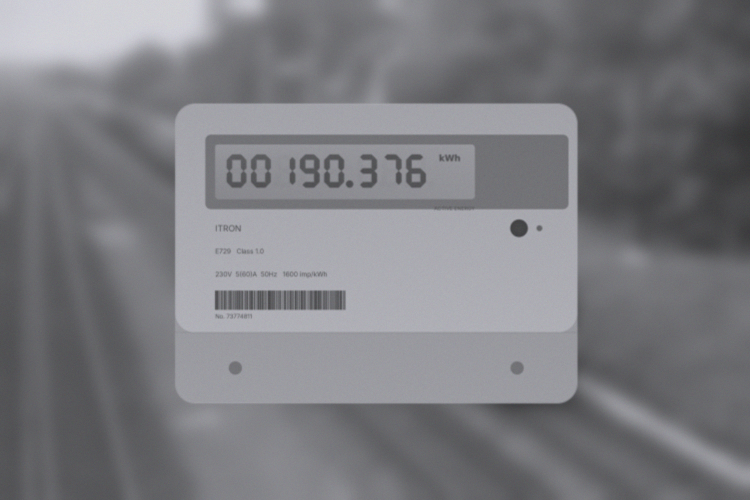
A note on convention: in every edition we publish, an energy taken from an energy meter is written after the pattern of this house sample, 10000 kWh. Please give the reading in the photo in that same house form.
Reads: 190.376 kWh
